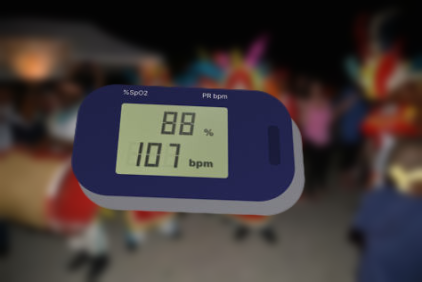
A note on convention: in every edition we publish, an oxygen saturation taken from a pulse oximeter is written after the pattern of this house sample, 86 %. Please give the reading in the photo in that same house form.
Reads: 88 %
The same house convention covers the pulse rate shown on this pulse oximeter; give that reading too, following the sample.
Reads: 107 bpm
